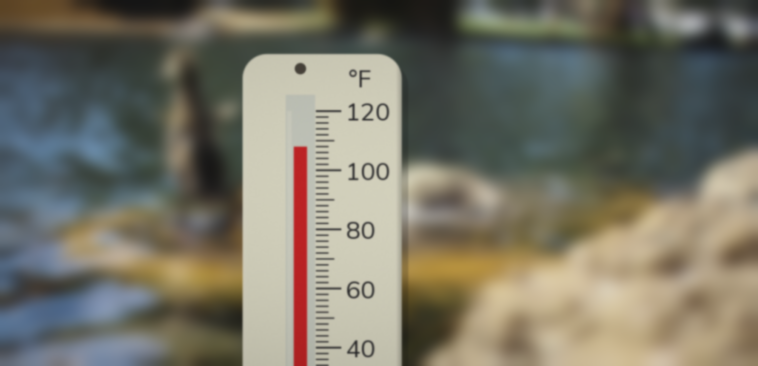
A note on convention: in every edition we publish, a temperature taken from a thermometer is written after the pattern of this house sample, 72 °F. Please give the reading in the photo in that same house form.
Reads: 108 °F
